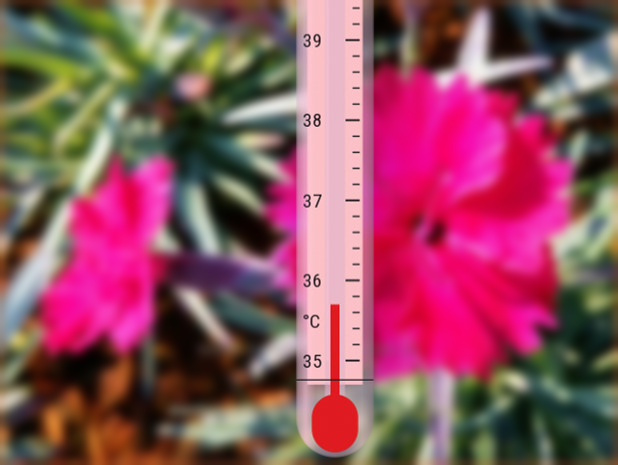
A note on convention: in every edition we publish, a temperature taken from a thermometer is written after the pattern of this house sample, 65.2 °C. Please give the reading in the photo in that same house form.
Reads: 35.7 °C
